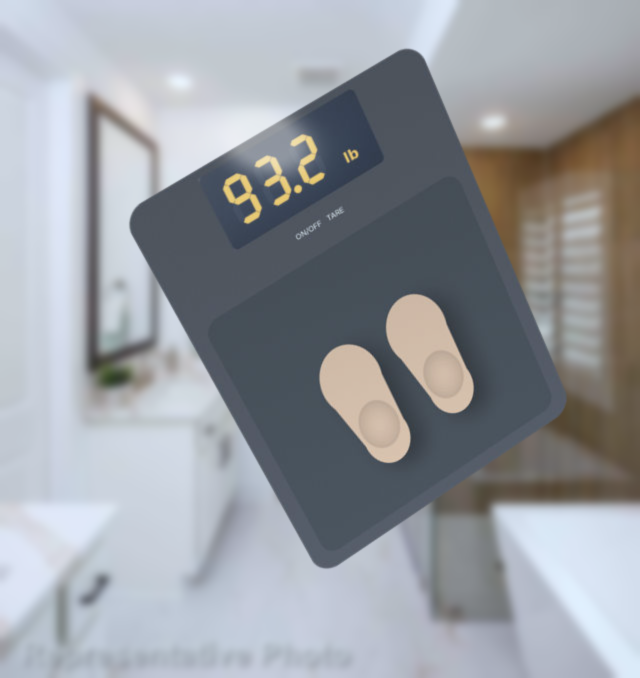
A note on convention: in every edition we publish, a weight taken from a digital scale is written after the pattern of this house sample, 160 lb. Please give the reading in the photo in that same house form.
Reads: 93.2 lb
